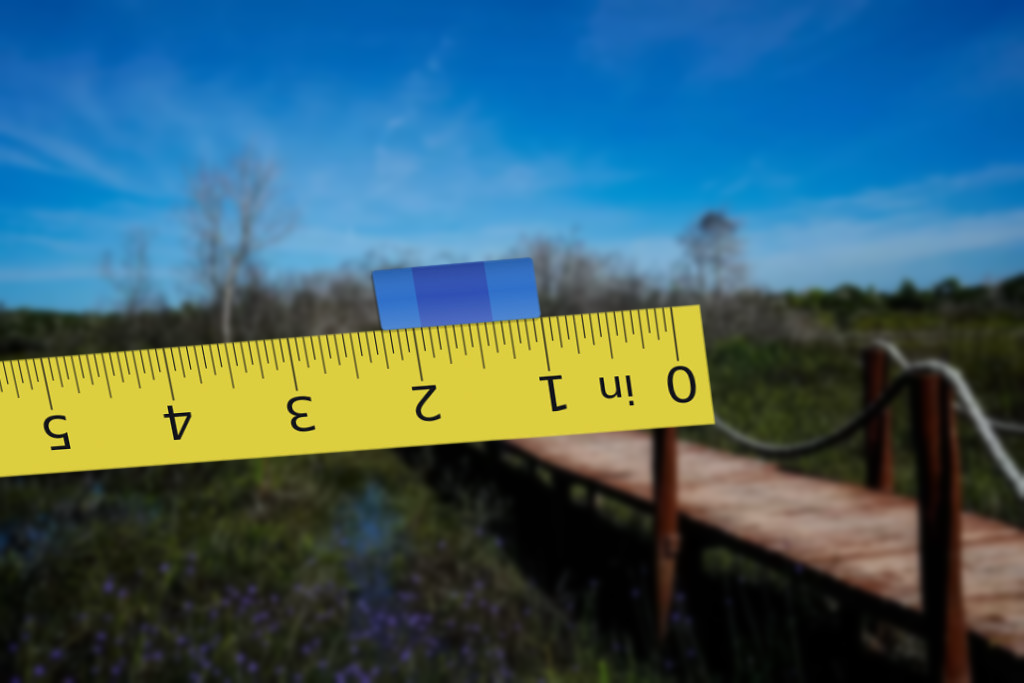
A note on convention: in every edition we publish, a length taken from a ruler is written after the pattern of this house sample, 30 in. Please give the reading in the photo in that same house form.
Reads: 1.25 in
